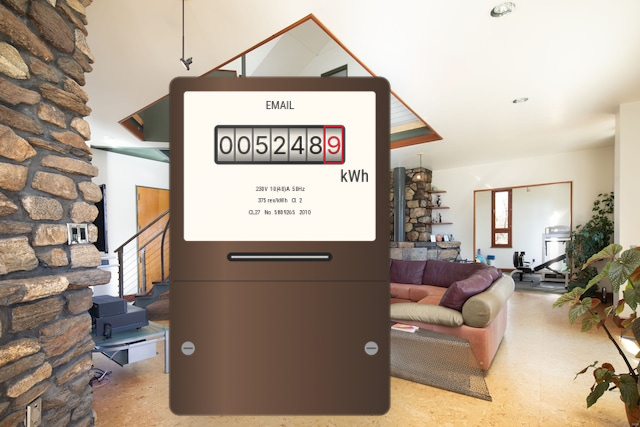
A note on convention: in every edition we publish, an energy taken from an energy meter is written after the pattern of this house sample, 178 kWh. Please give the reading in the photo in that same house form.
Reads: 5248.9 kWh
